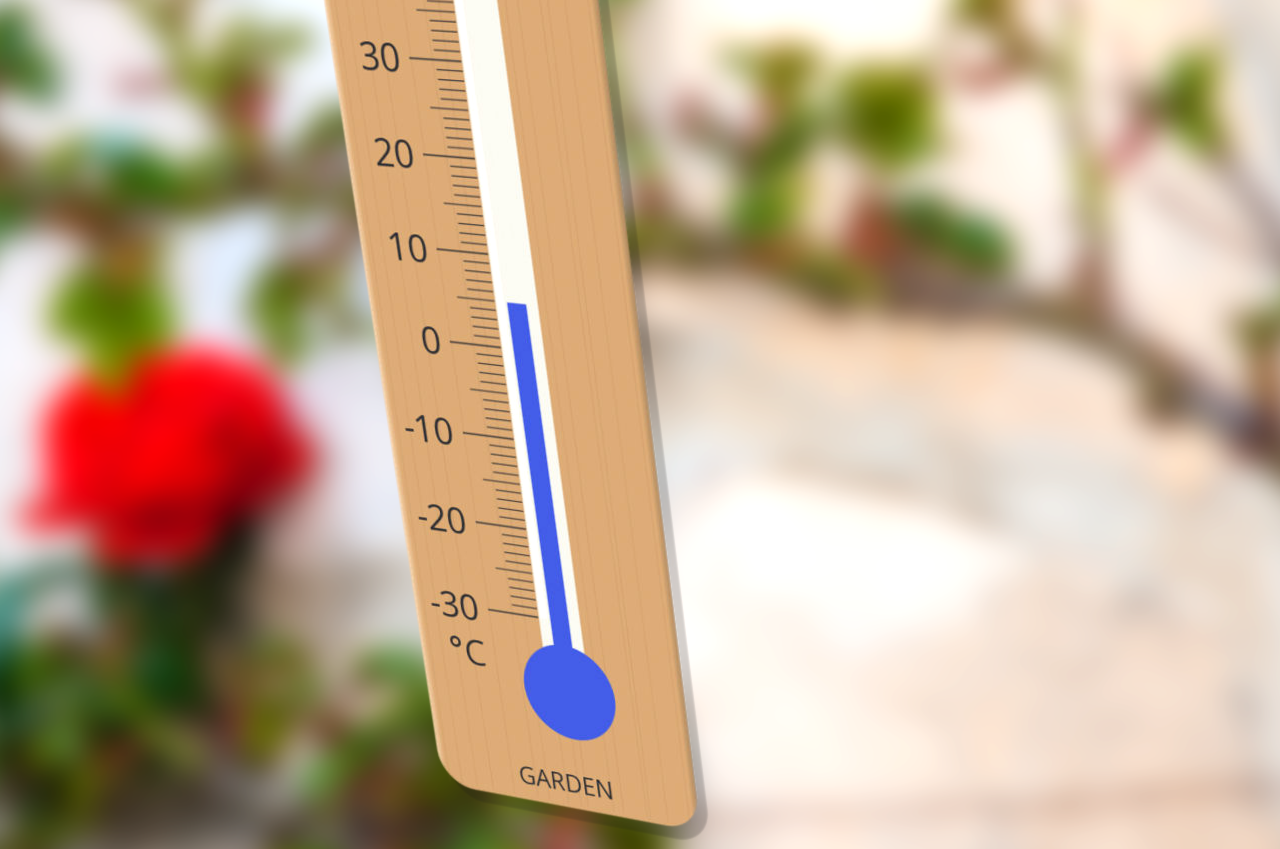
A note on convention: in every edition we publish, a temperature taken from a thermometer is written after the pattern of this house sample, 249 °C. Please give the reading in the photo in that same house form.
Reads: 5 °C
